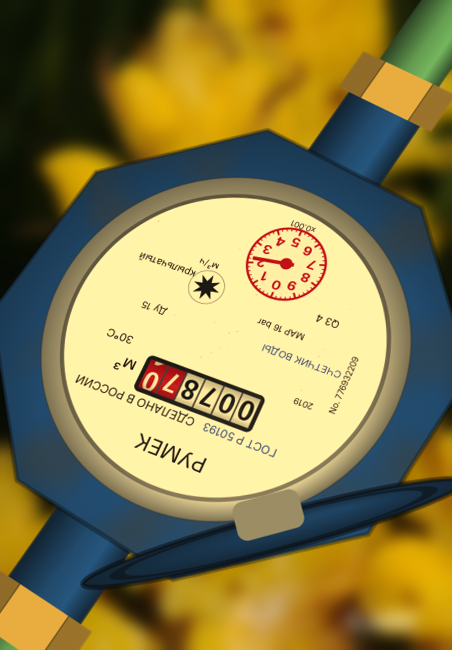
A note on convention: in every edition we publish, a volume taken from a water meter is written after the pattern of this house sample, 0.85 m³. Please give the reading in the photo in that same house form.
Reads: 78.702 m³
